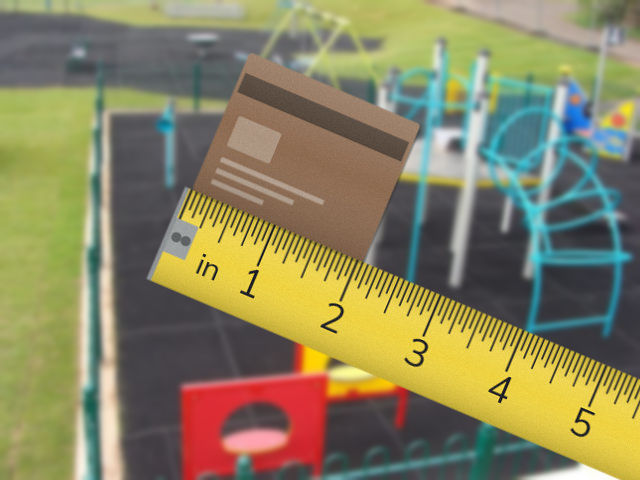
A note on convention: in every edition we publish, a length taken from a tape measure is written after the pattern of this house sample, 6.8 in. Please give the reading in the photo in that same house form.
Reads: 2.0625 in
